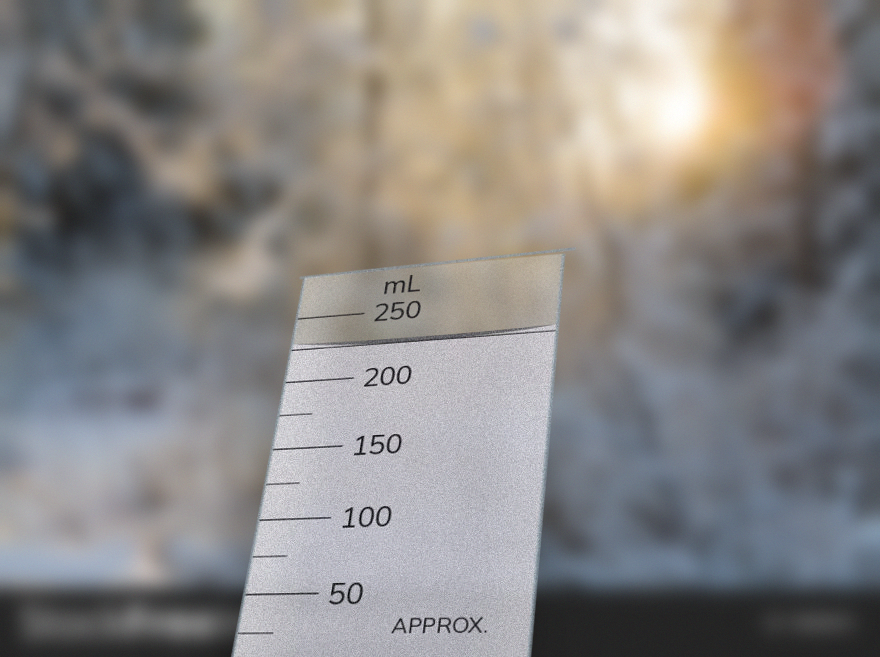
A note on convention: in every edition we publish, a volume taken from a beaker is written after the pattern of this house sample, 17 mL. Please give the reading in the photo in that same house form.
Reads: 225 mL
